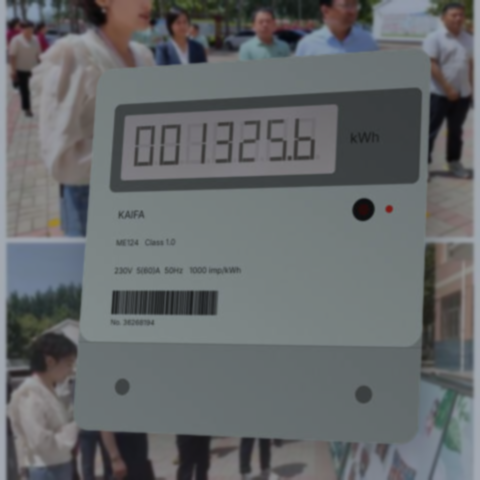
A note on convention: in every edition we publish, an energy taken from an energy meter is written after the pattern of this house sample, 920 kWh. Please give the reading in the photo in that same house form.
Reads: 1325.6 kWh
